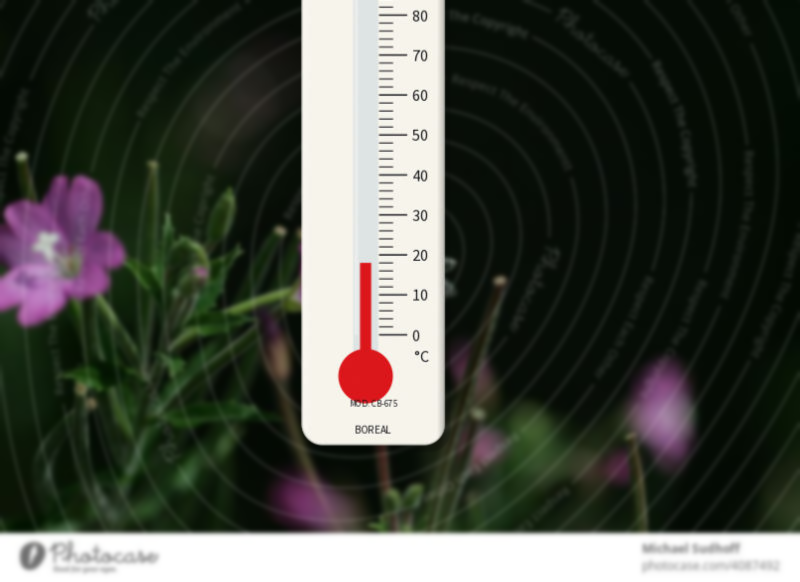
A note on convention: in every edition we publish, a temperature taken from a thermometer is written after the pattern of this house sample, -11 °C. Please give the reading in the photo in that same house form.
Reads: 18 °C
